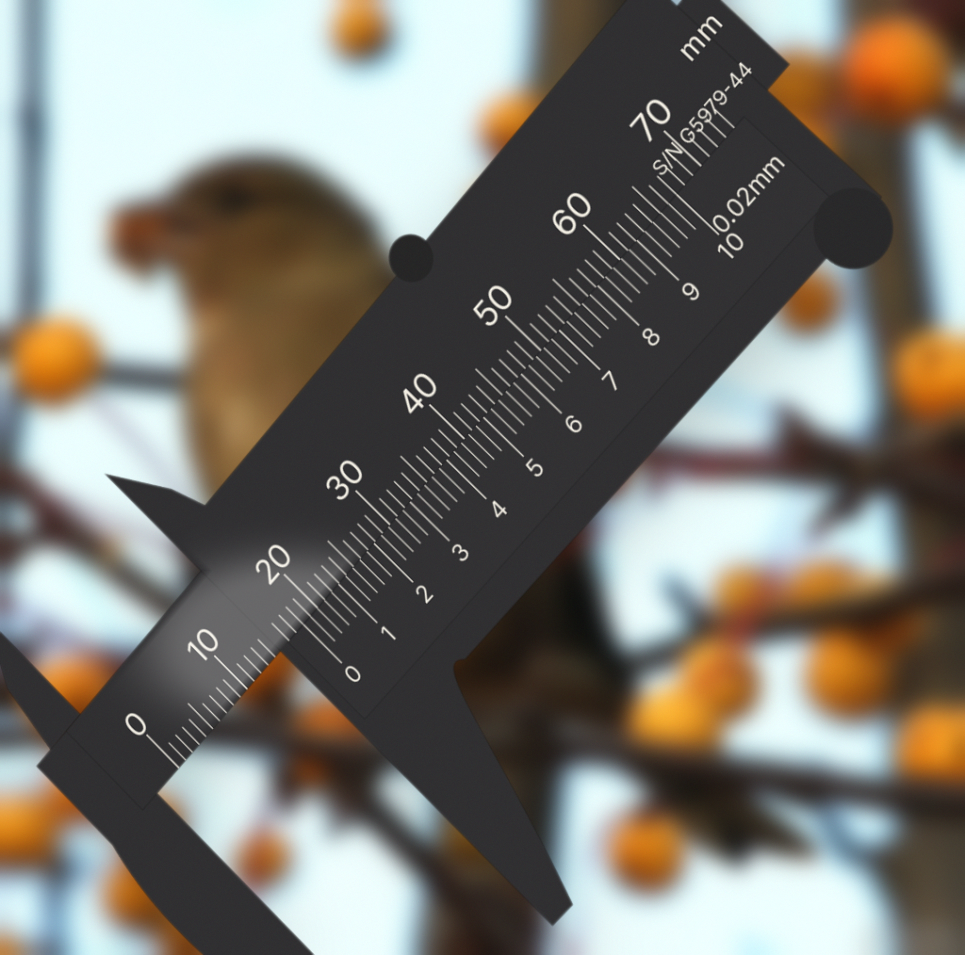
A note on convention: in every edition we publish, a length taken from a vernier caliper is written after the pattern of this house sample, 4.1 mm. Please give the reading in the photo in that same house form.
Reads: 18.0 mm
